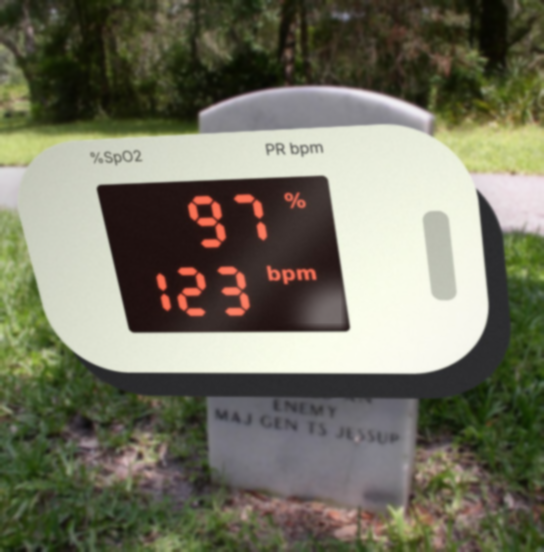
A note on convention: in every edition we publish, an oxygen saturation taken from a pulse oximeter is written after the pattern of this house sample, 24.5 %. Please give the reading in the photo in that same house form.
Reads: 97 %
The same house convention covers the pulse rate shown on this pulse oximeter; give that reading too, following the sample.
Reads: 123 bpm
